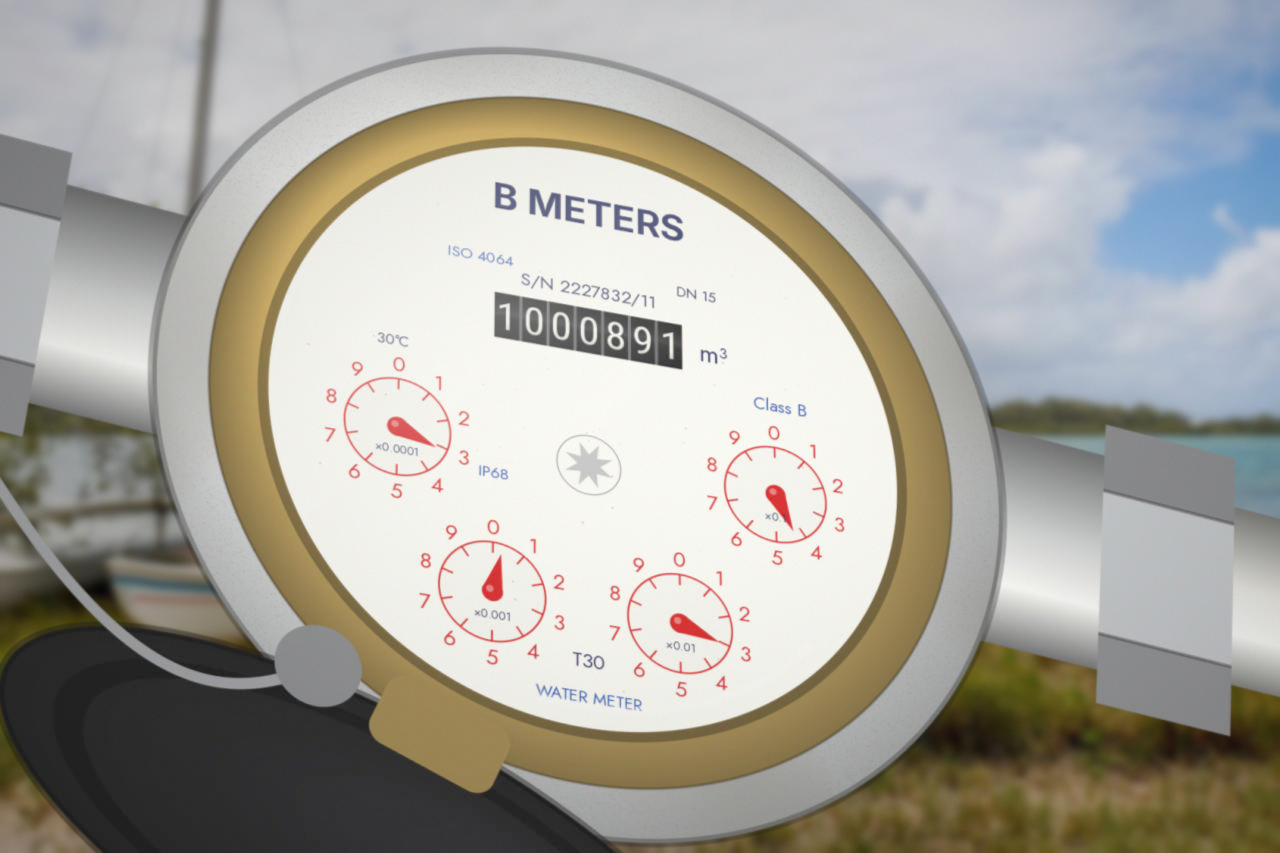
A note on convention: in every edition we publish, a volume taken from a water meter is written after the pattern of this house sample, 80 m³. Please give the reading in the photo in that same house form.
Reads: 1000891.4303 m³
